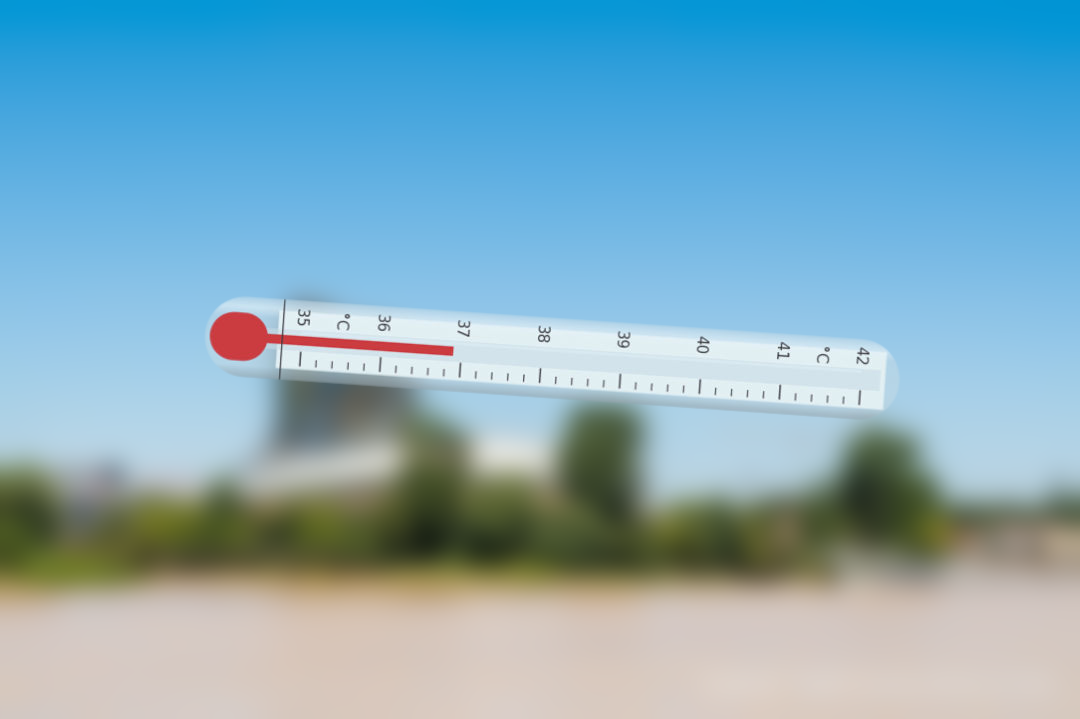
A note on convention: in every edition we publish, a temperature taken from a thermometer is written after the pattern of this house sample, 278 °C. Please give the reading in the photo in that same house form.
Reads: 36.9 °C
